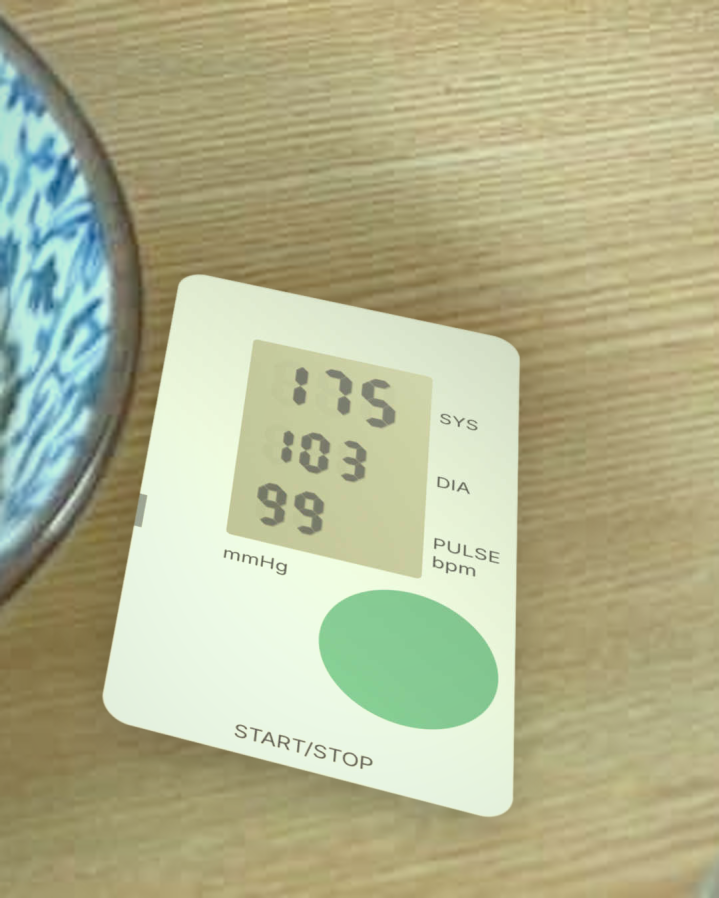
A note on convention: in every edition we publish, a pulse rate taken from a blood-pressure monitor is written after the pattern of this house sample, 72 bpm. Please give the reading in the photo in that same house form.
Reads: 99 bpm
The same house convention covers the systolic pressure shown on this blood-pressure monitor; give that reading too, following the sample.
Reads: 175 mmHg
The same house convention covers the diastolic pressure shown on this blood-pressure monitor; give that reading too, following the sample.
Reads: 103 mmHg
